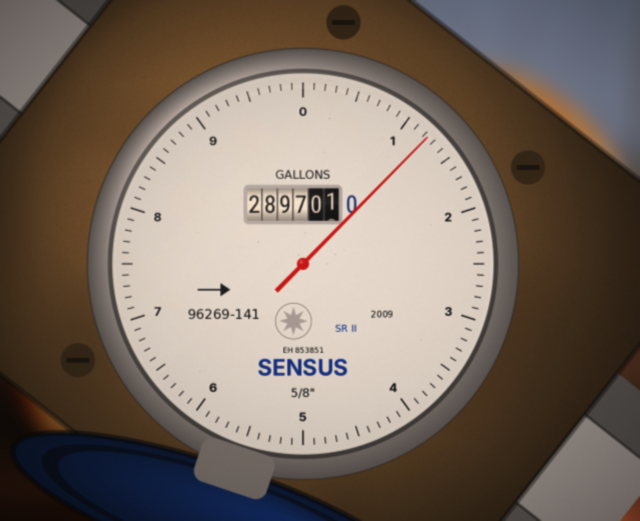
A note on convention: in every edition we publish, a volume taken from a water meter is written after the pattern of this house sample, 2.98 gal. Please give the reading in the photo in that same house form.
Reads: 2897011.2 gal
